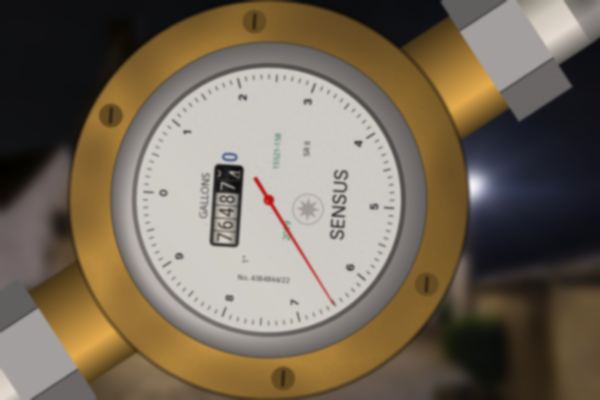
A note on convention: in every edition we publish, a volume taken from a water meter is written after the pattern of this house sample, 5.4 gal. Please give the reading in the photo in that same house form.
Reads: 7648736.5 gal
